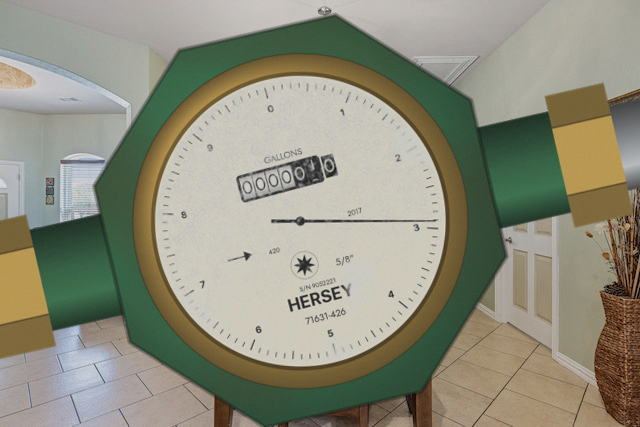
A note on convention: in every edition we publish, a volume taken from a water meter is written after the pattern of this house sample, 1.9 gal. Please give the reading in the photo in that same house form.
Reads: 12.9 gal
